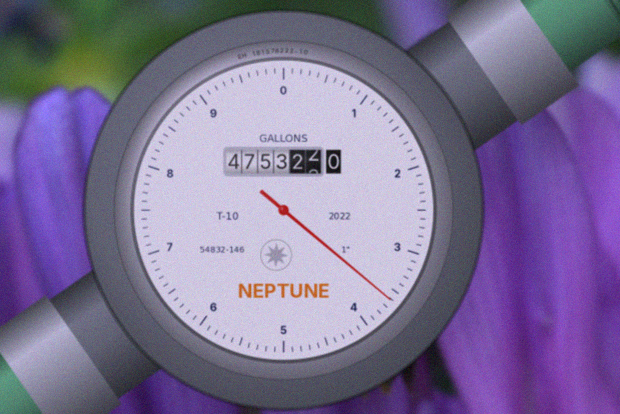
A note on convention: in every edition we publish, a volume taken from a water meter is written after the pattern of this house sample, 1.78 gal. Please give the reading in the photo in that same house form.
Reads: 4753223.6 gal
